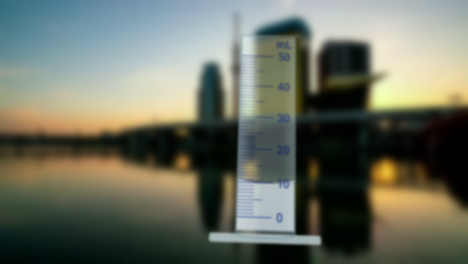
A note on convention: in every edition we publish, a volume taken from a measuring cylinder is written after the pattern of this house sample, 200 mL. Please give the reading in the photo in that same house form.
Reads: 10 mL
